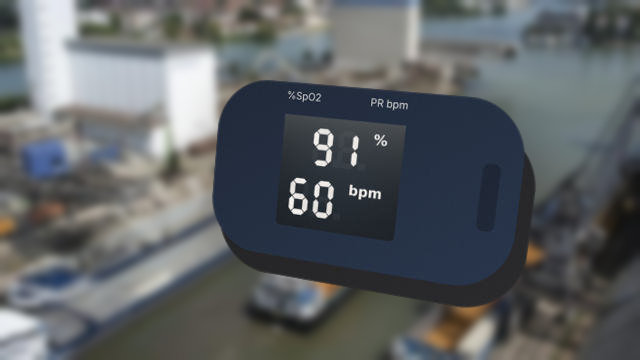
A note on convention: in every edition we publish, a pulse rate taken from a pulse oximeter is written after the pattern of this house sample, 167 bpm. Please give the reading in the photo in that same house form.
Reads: 60 bpm
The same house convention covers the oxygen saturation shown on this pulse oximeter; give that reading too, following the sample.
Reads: 91 %
